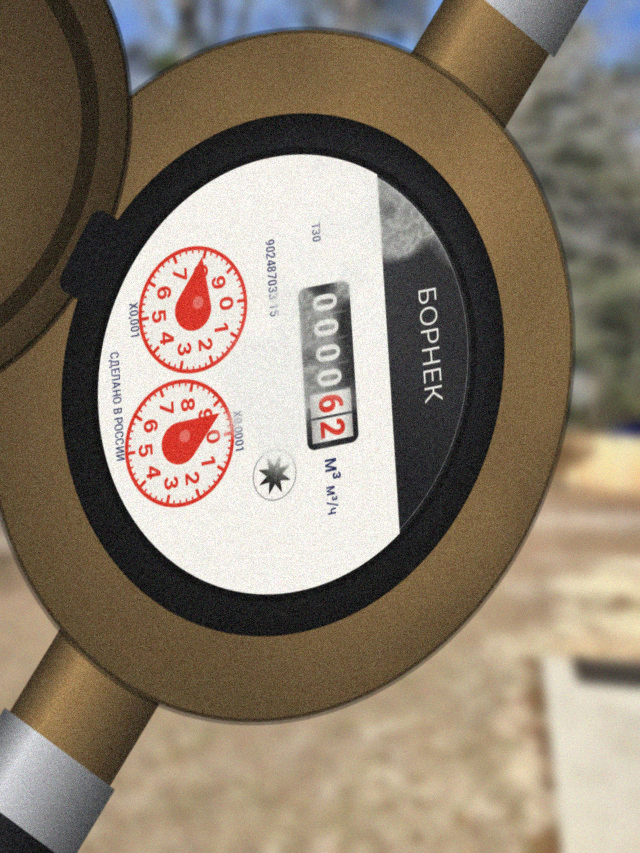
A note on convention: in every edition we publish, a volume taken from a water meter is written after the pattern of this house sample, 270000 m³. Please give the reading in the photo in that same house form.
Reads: 0.6279 m³
